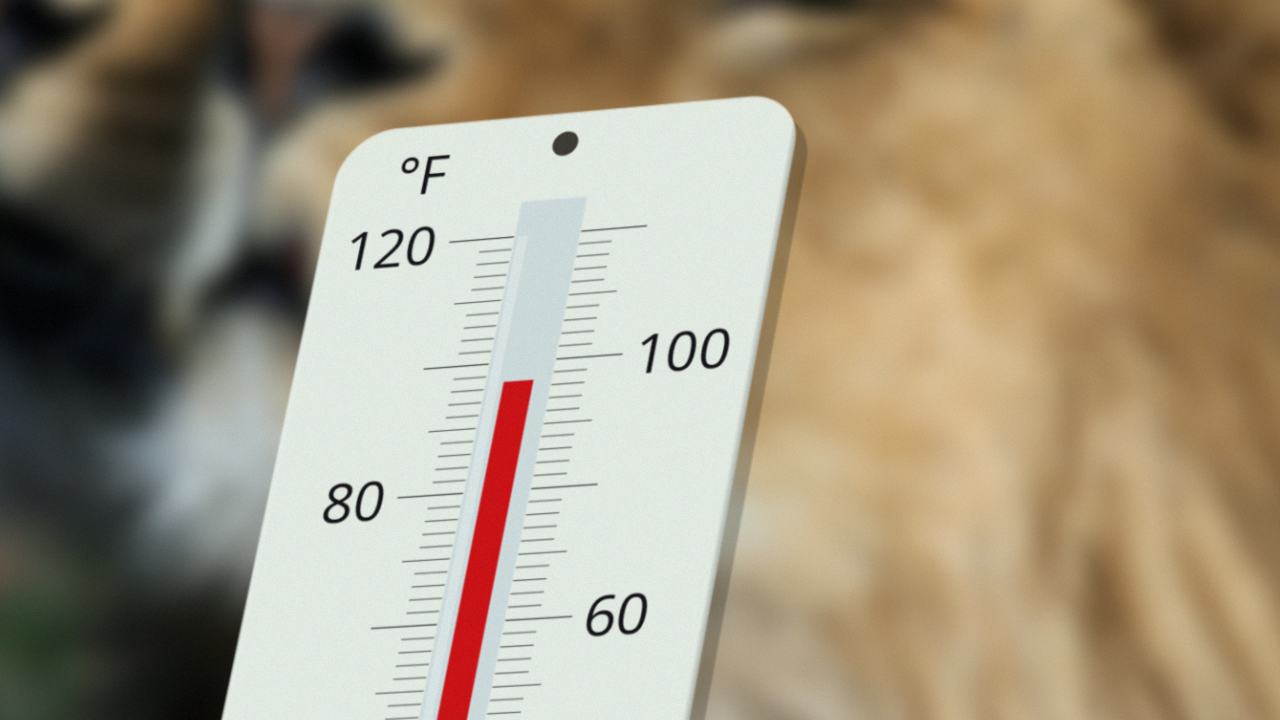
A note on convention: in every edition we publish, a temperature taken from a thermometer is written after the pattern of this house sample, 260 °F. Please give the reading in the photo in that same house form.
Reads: 97 °F
